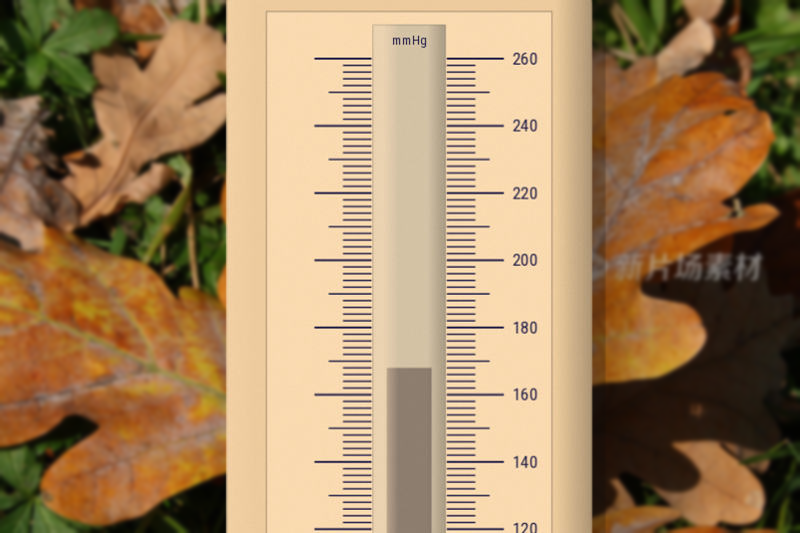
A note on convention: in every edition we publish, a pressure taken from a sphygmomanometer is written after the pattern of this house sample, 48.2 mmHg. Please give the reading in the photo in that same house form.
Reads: 168 mmHg
